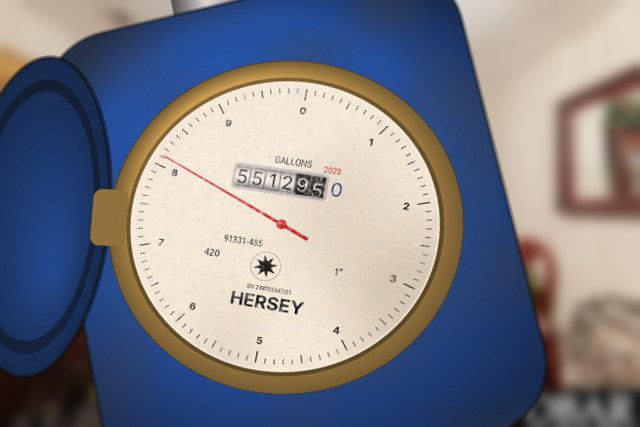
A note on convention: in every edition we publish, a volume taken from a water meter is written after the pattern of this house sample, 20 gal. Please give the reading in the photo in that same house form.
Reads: 5512948.1 gal
